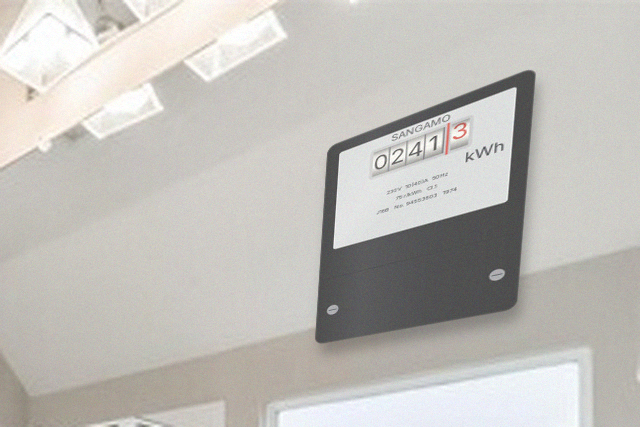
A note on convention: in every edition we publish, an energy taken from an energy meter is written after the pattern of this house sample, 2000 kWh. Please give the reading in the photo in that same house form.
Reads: 241.3 kWh
